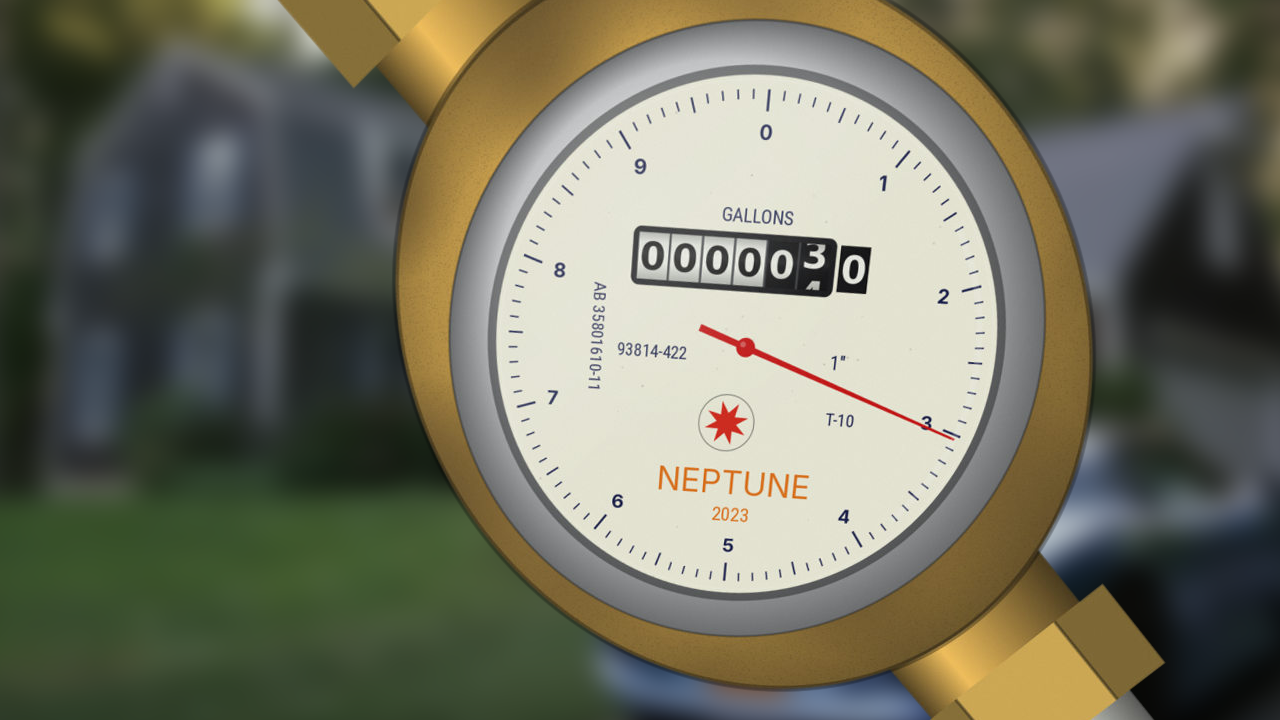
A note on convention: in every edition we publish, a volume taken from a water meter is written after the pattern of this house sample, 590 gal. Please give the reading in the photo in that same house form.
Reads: 33.0 gal
